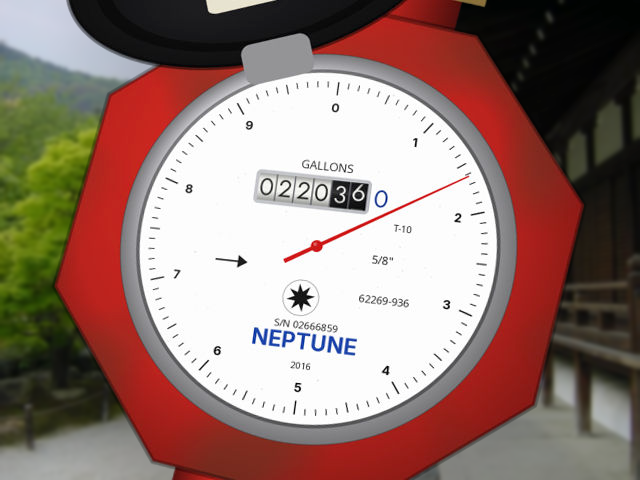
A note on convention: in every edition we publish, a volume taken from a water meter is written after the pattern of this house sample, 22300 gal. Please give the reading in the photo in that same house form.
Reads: 220361.6 gal
